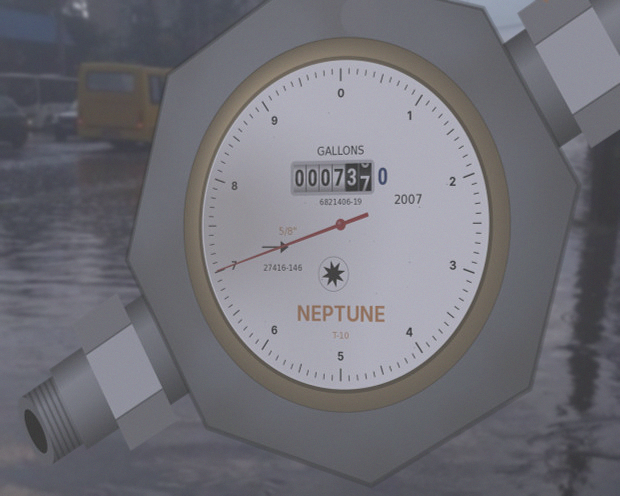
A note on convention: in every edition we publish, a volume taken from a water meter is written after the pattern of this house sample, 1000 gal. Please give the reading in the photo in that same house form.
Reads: 7367.0 gal
